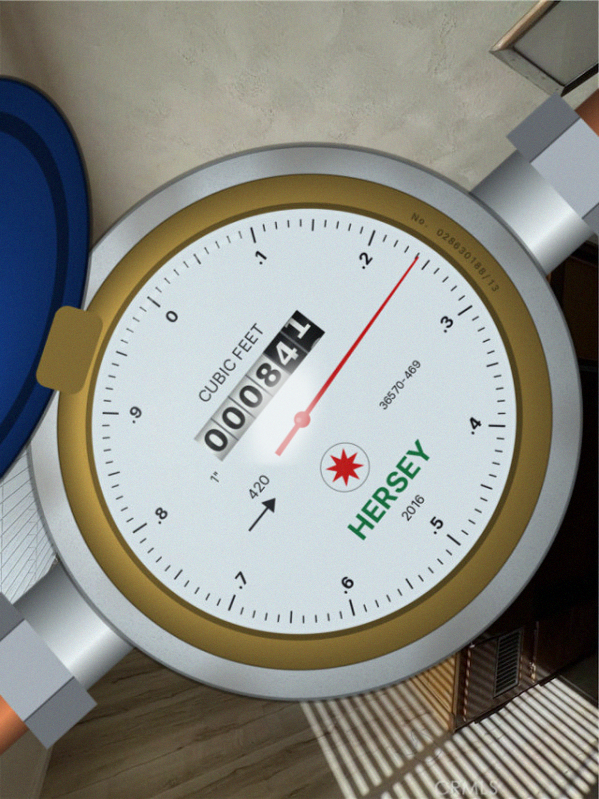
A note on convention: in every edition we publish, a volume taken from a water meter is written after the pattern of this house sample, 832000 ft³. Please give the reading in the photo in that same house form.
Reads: 841.24 ft³
